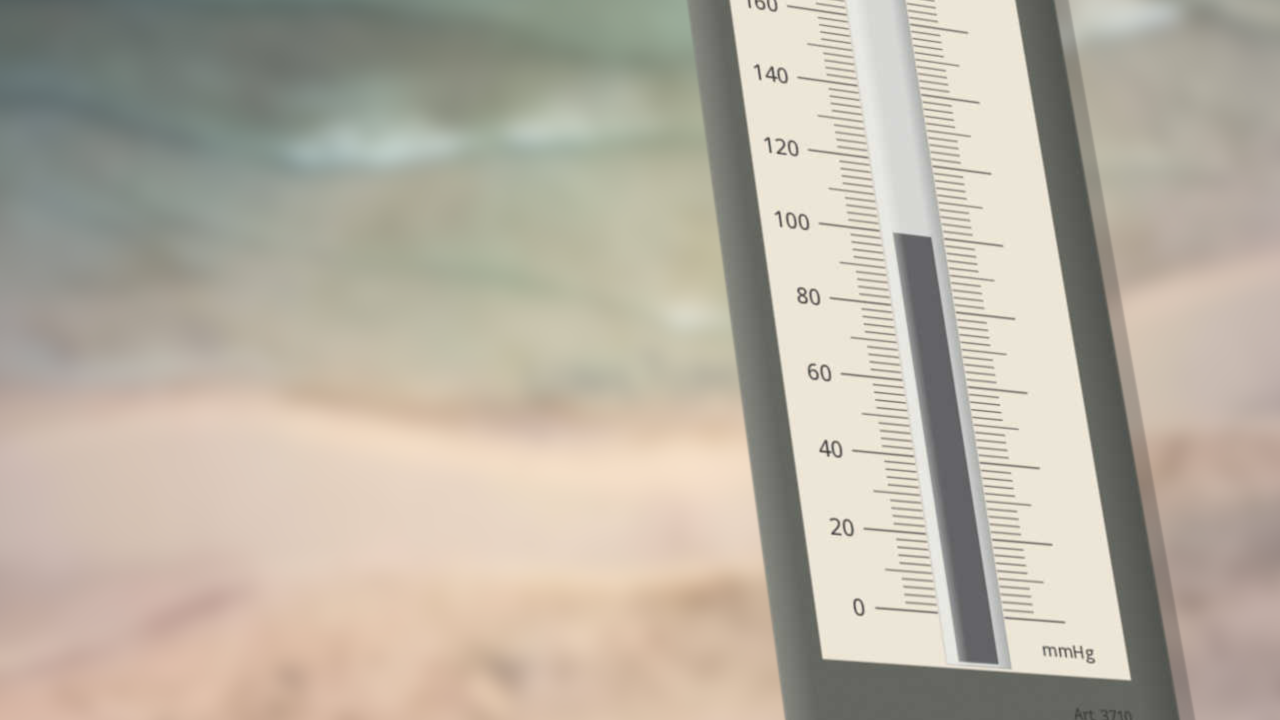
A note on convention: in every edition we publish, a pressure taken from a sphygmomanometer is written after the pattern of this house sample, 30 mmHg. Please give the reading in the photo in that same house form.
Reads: 100 mmHg
